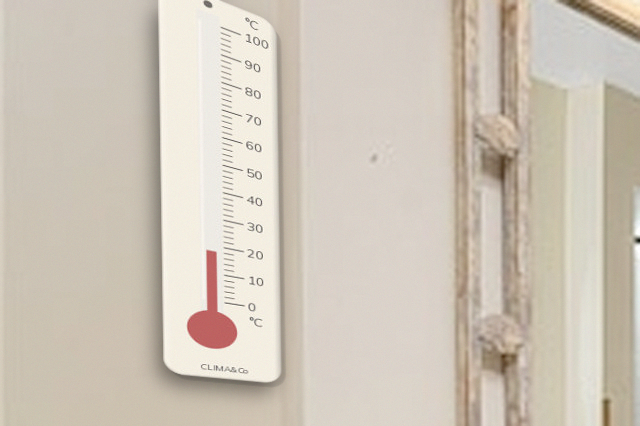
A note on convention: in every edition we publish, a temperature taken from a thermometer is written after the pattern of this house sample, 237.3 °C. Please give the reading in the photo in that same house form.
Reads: 18 °C
